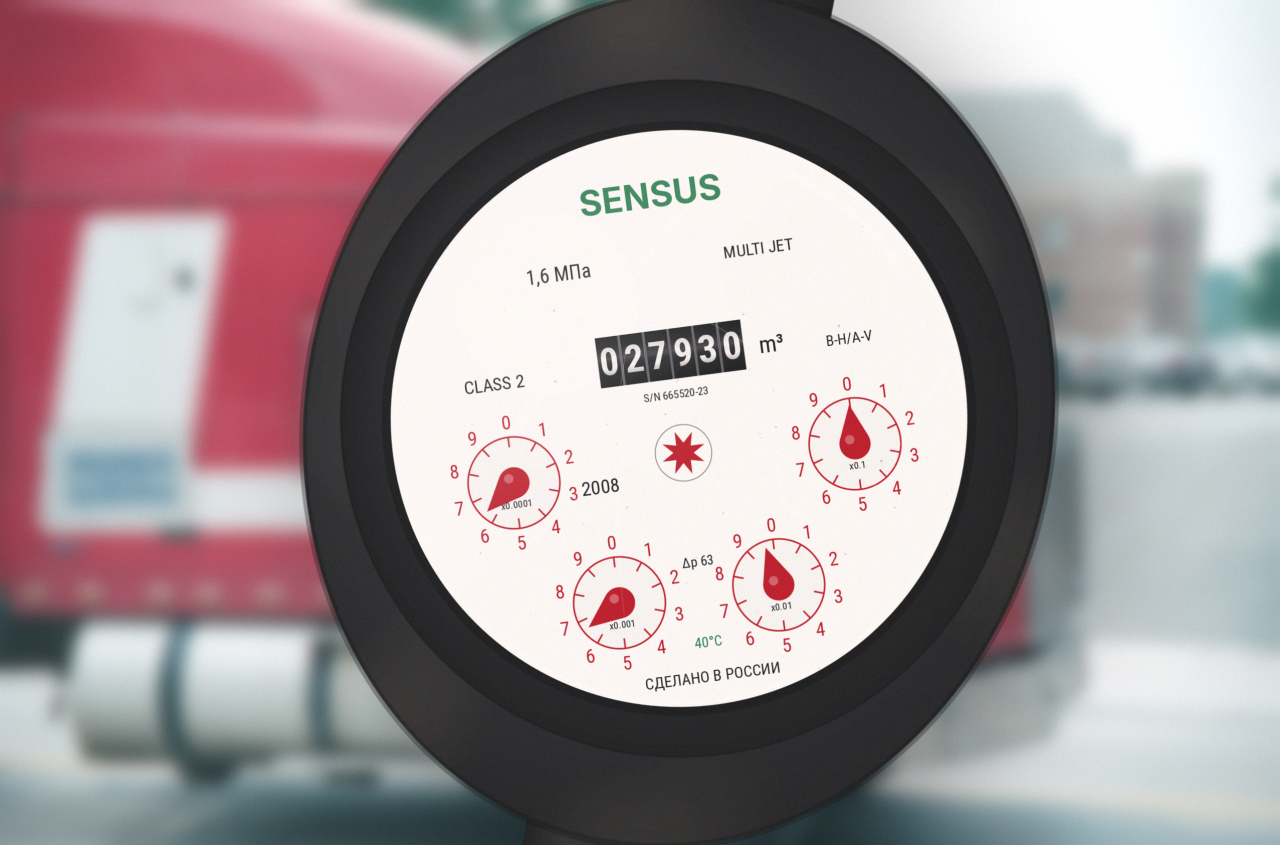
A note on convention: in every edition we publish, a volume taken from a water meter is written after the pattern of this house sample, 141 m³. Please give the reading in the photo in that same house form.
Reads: 27929.9966 m³
